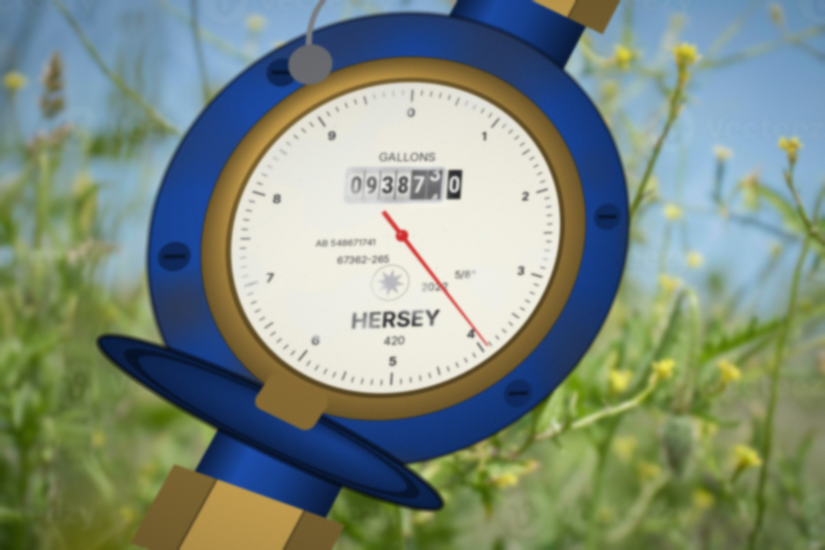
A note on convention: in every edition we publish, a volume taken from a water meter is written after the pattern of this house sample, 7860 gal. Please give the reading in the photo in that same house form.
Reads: 938733.9 gal
